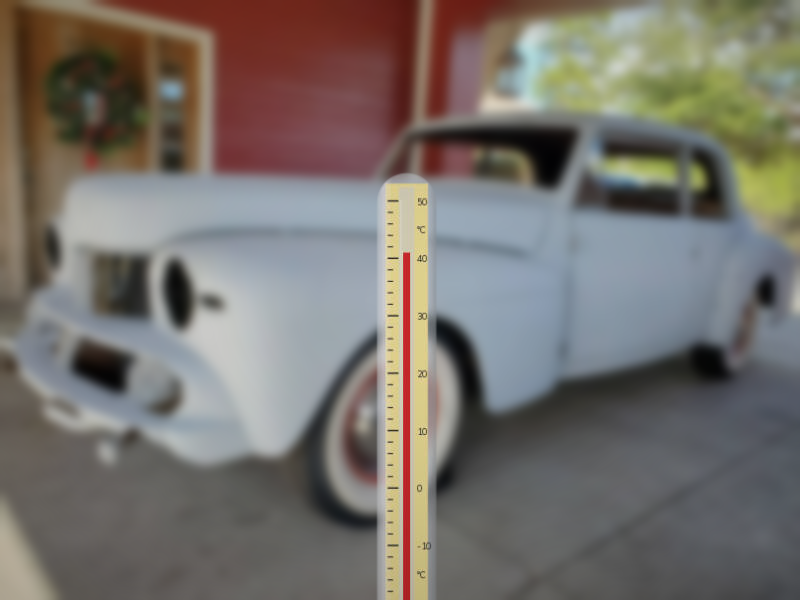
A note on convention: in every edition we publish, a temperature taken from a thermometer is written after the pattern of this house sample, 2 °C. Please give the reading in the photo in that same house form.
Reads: 41 °C
